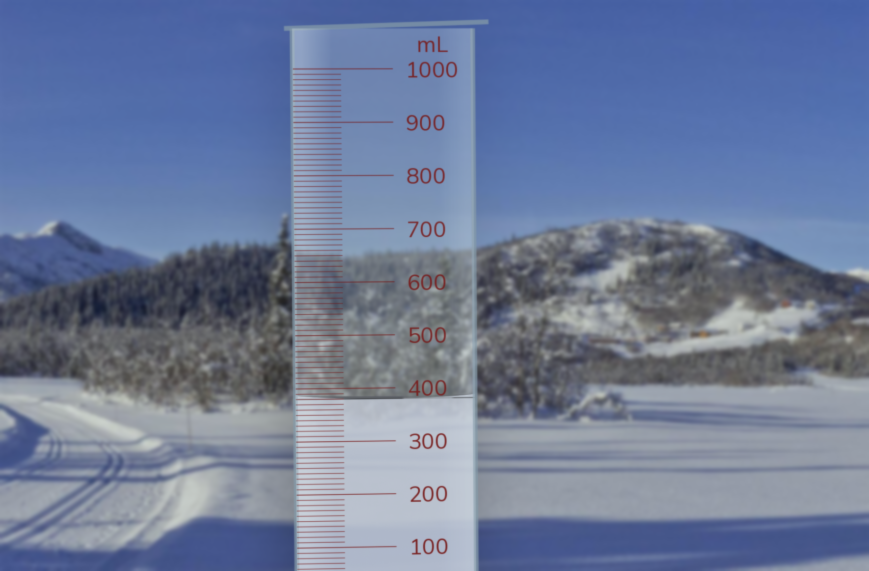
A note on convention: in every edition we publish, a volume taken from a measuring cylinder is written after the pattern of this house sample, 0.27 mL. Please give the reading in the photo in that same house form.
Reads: 380 mL
